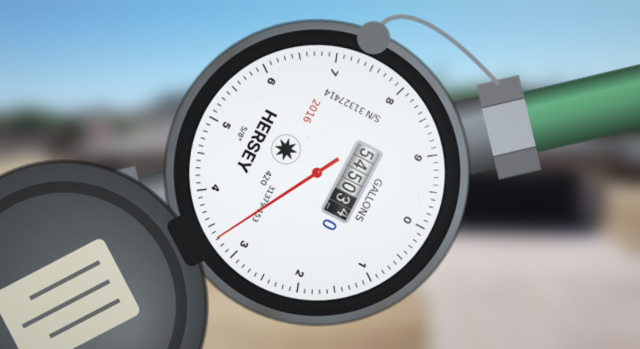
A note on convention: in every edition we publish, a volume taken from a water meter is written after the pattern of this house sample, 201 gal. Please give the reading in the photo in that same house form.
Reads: 5450343.3 gal
